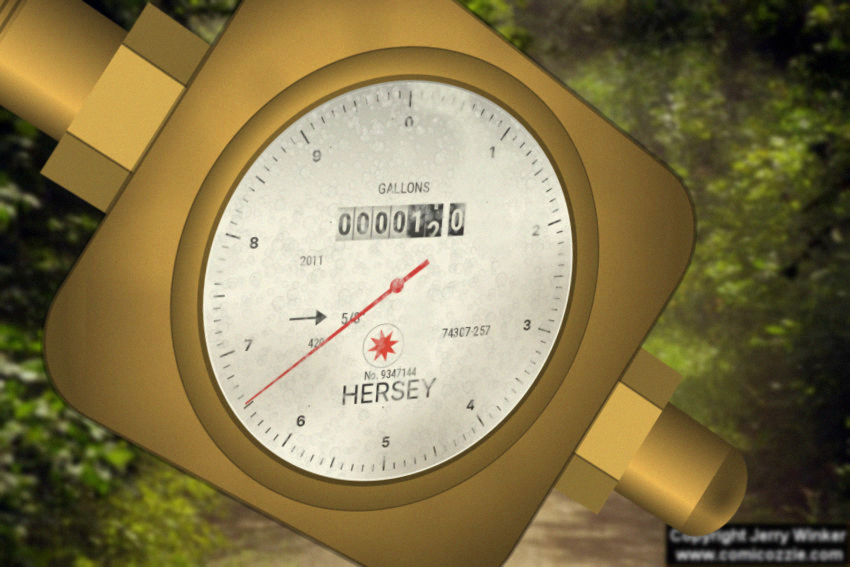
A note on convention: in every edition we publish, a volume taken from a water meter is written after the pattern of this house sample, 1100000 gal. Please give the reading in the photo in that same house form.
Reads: 116.5 gal
